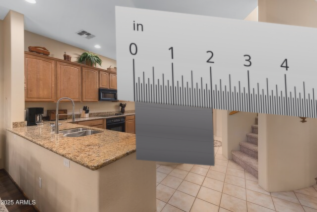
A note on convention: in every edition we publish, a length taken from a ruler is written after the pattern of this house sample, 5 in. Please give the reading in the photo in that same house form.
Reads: 2 in
